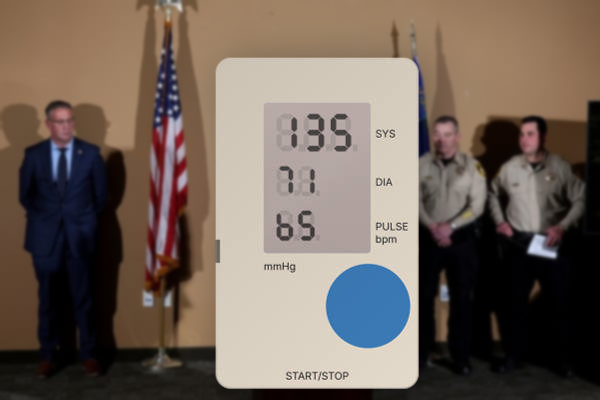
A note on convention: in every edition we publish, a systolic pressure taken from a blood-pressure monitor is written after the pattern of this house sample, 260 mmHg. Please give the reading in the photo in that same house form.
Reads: 135 mmHg
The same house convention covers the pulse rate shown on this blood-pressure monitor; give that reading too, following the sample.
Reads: 65 bpm
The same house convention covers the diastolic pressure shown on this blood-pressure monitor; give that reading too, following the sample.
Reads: 71 mmHg
